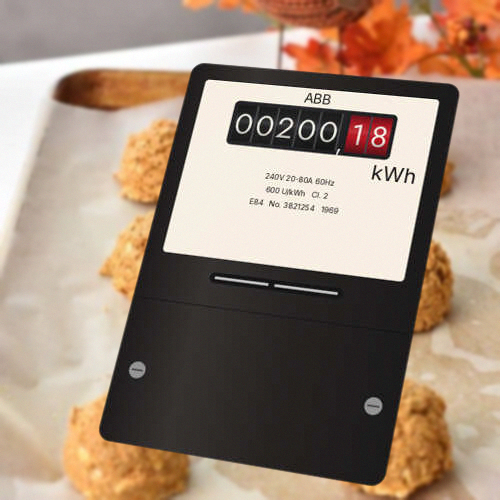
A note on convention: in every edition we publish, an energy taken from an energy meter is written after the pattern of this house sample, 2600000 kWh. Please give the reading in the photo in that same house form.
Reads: 200.18 kWh
